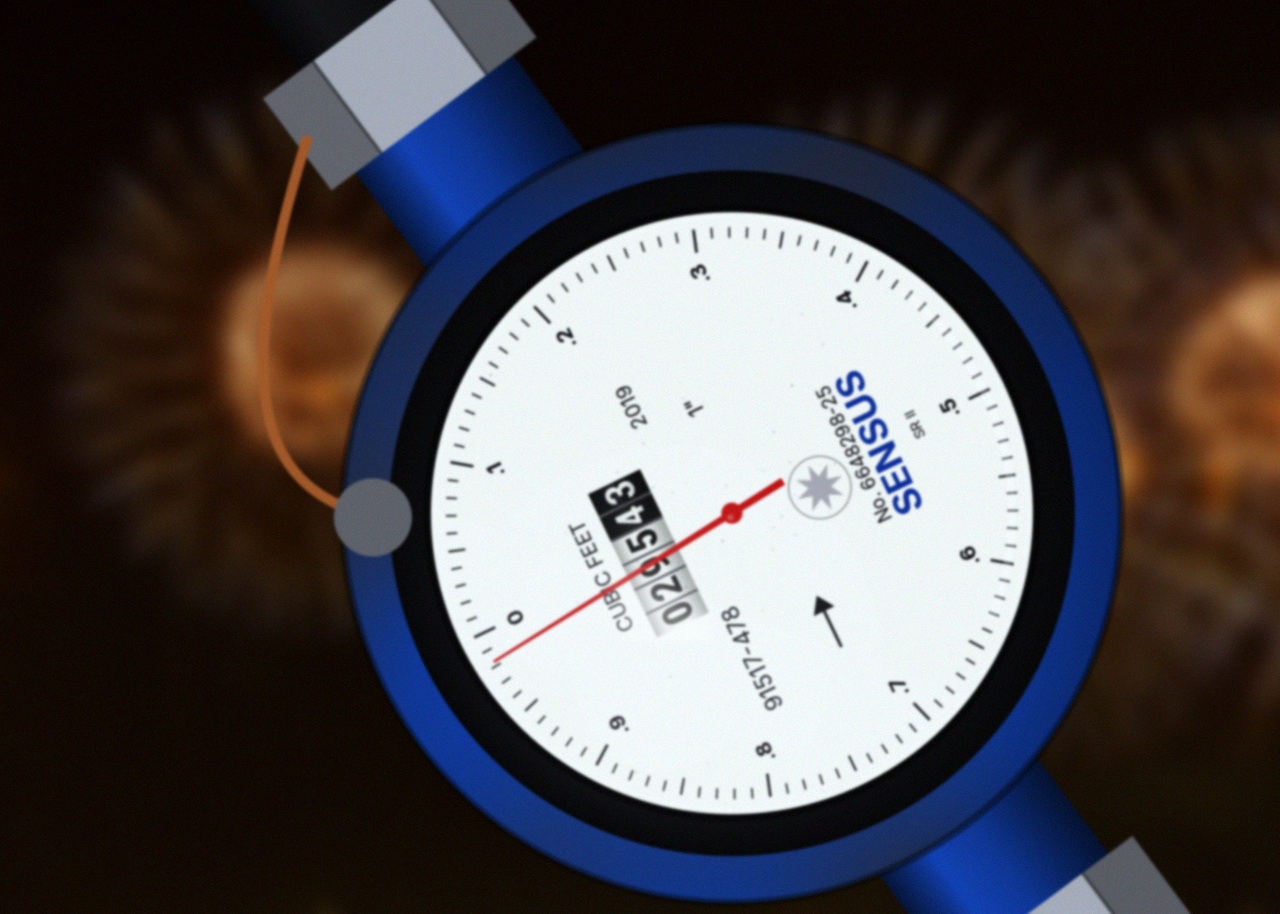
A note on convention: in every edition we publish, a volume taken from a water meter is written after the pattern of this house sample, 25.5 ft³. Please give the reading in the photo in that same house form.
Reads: 29542.98 ft³
